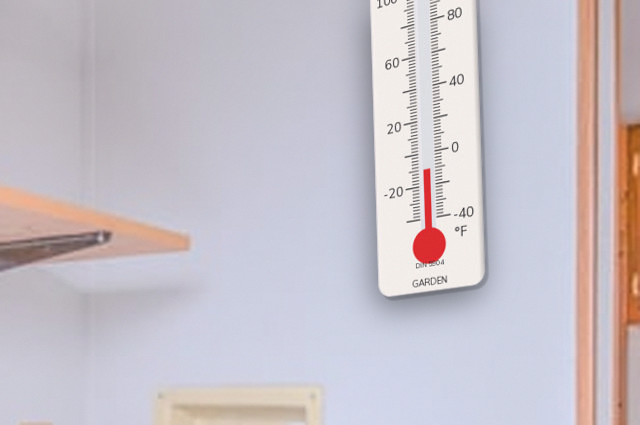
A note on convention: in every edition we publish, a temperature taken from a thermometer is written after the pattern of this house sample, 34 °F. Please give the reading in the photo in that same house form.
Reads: -10 °F
